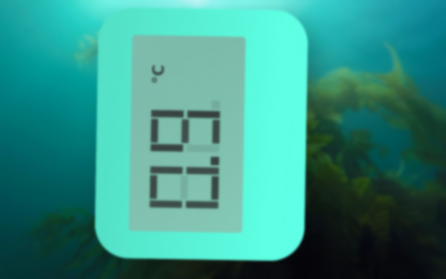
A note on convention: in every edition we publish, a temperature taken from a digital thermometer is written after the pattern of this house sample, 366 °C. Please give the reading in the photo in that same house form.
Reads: 0.9 °C
